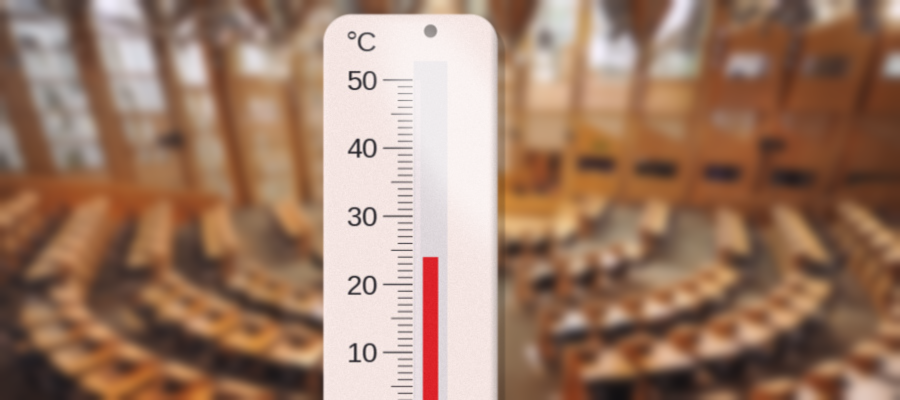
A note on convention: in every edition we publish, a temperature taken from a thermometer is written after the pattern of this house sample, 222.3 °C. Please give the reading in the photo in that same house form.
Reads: 24 °C
